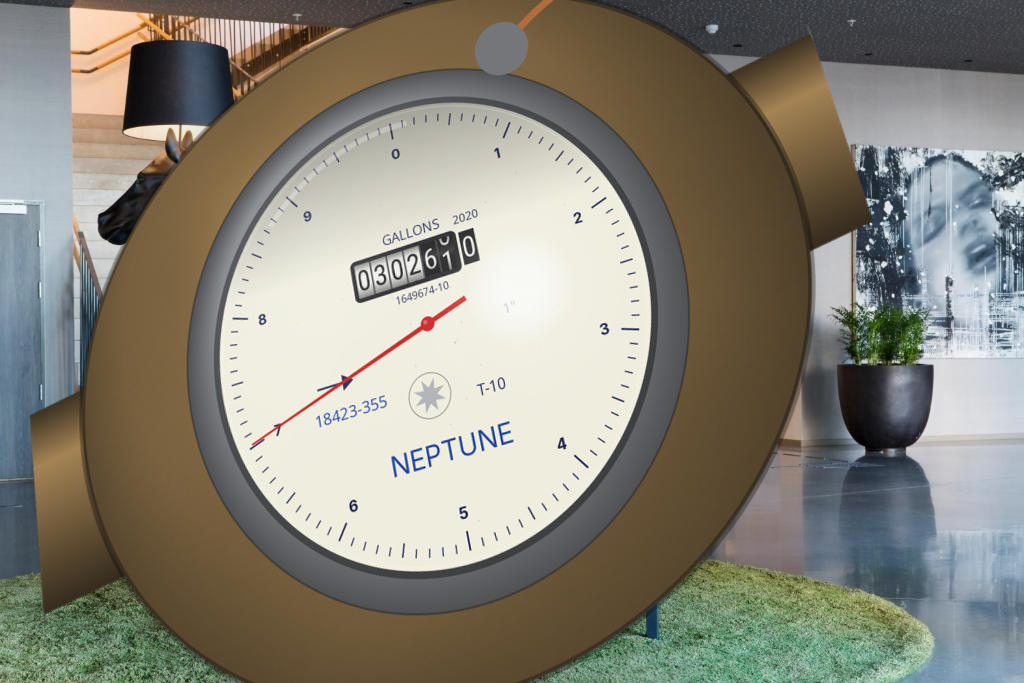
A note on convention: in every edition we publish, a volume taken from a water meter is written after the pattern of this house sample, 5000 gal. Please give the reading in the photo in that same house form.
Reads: 302607.0 gal
